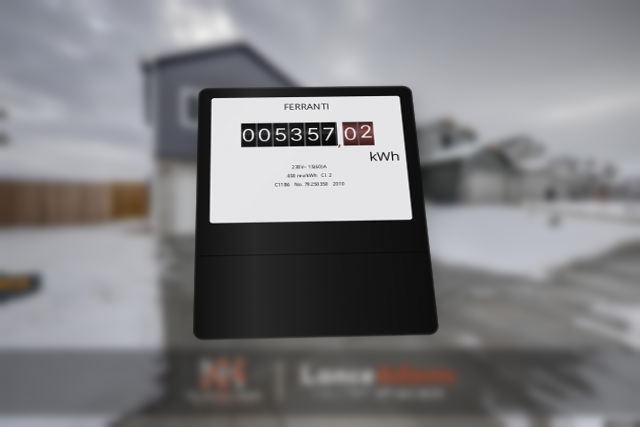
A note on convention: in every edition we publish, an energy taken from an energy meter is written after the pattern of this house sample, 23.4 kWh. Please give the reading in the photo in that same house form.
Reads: 5357.02 kWh
